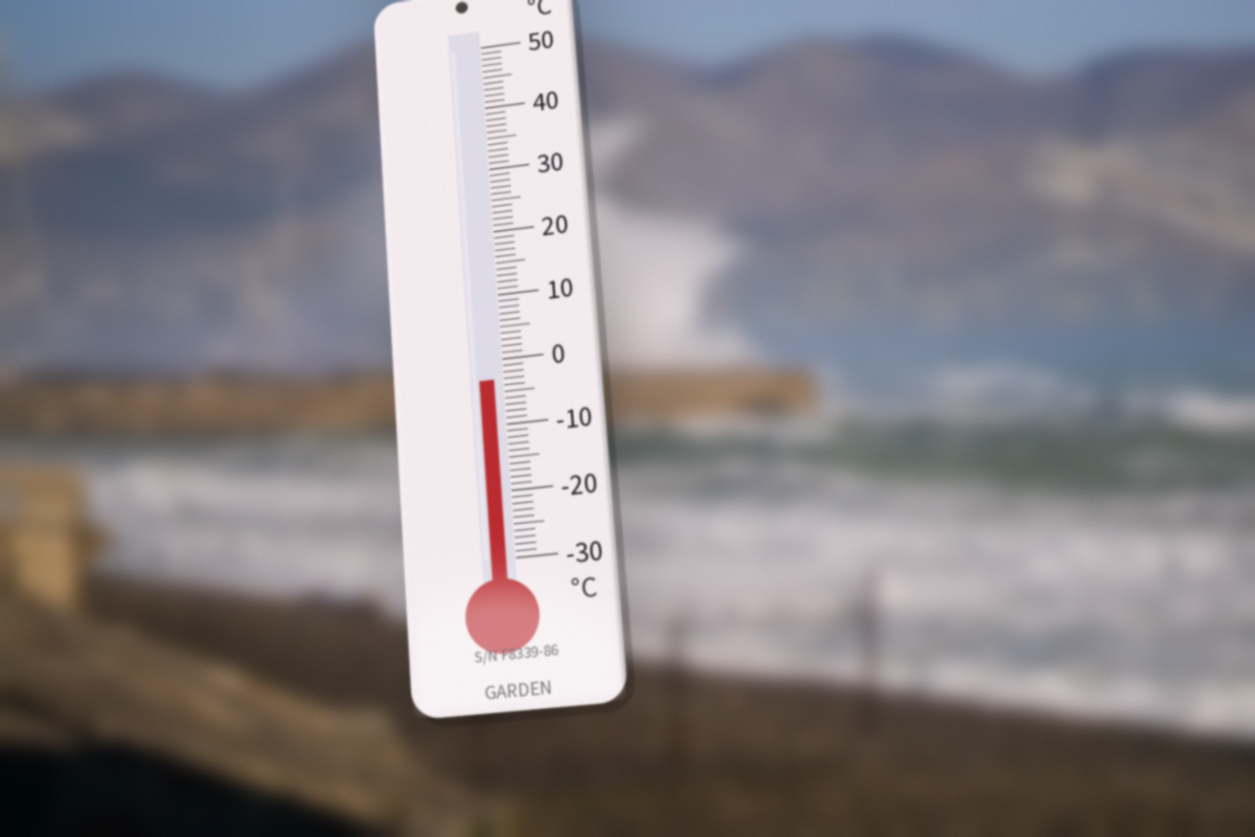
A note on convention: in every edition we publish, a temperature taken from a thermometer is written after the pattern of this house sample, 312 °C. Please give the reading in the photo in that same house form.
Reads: -3 °C
